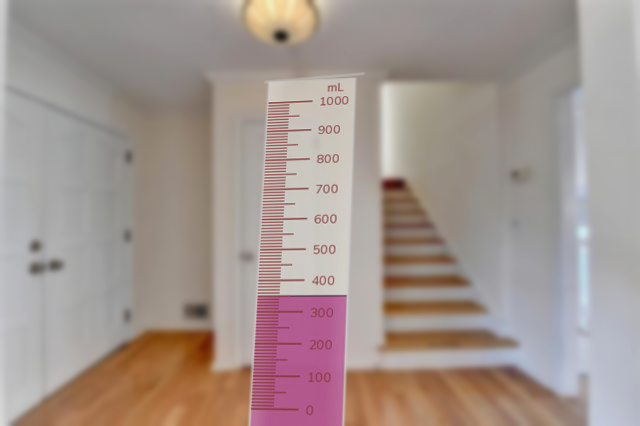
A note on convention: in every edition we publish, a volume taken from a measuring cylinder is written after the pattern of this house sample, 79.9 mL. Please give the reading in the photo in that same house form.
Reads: 350 mL
